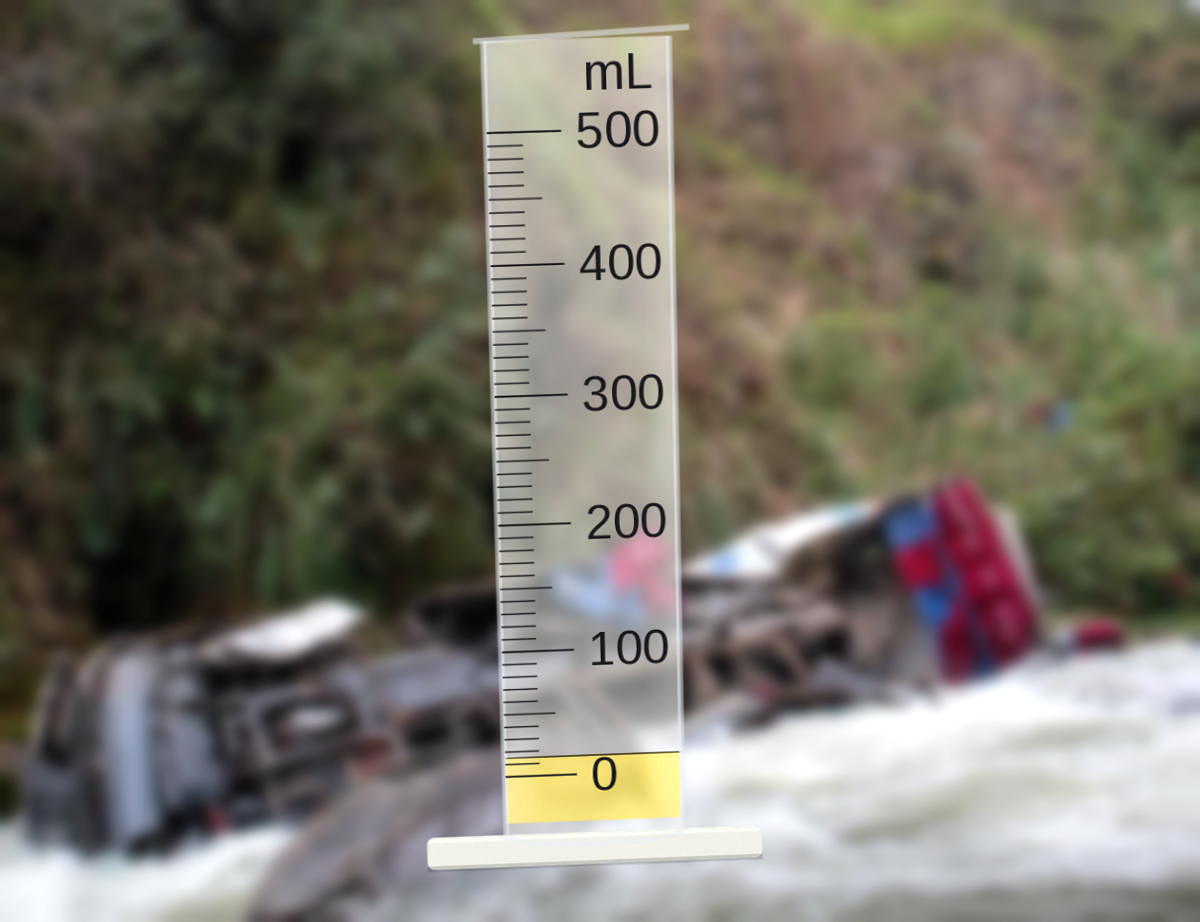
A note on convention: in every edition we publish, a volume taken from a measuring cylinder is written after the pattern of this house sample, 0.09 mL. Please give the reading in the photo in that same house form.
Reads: 15 mL
